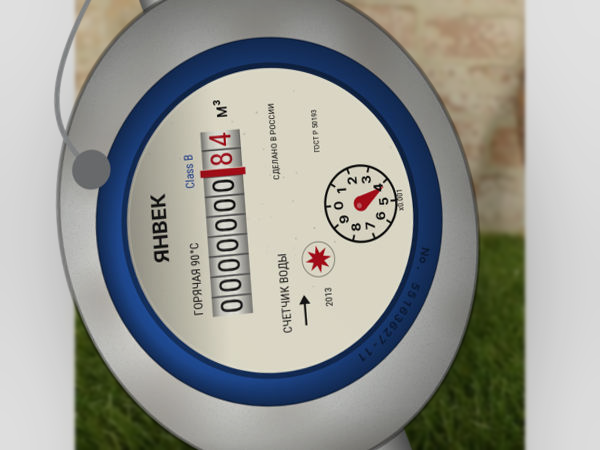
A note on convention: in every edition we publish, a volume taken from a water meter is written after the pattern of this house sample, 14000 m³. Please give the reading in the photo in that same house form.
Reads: 0.844 m³
